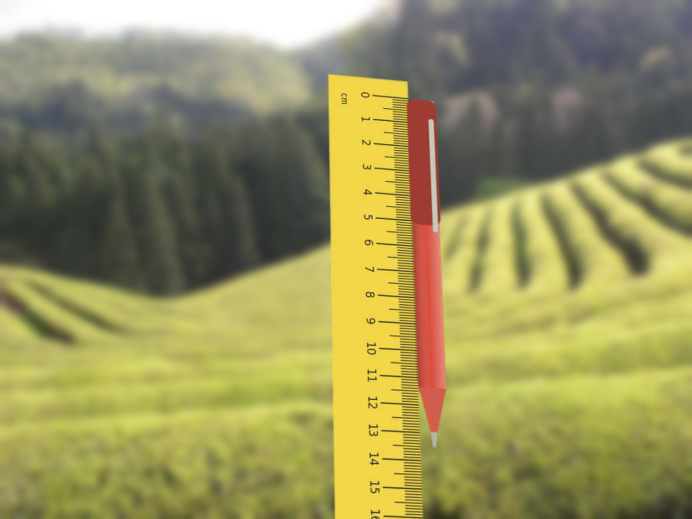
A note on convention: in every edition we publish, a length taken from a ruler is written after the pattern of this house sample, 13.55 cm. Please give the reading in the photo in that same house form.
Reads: 13.5 cm
